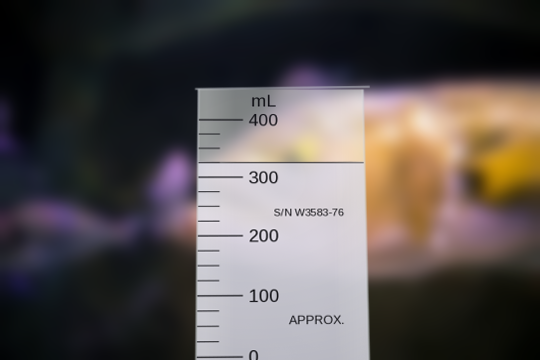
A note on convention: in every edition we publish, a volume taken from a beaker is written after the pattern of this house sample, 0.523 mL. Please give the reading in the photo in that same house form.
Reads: 325 mL
